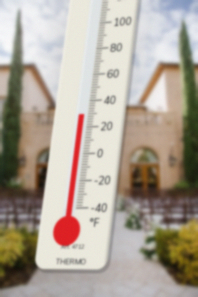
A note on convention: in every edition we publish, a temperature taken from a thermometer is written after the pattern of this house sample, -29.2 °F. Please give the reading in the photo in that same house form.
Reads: 30 °F
